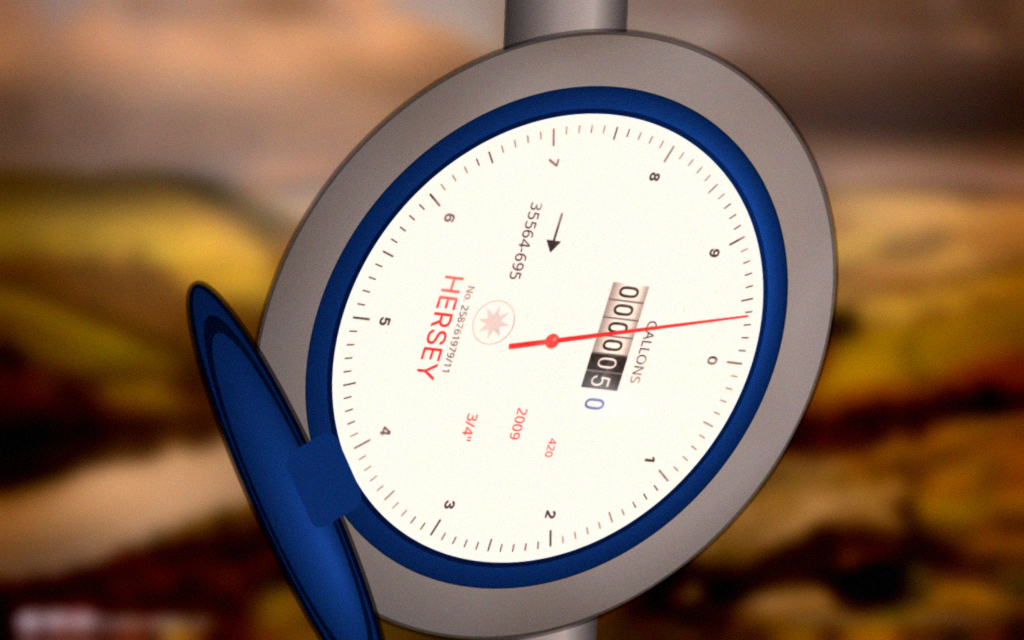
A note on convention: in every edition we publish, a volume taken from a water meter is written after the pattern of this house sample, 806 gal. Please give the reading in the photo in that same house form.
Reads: 49.6 gal
